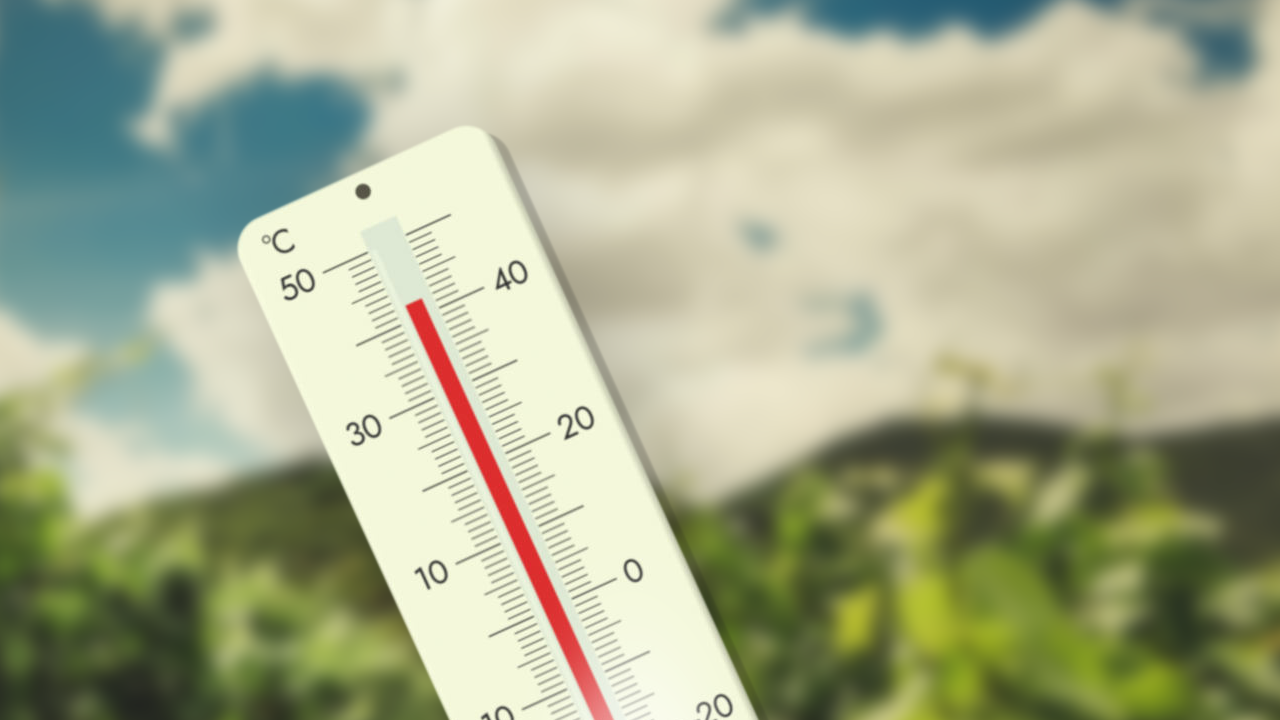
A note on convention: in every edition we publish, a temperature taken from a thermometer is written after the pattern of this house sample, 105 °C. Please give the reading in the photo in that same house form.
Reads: 42 °C
